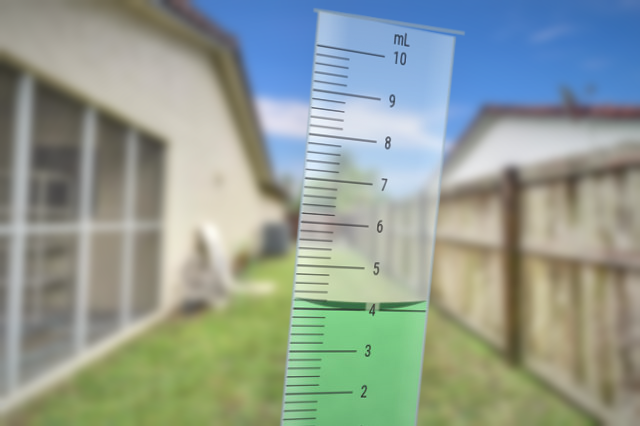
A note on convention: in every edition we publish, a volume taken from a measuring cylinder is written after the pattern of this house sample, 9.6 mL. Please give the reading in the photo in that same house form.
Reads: 4 mL
